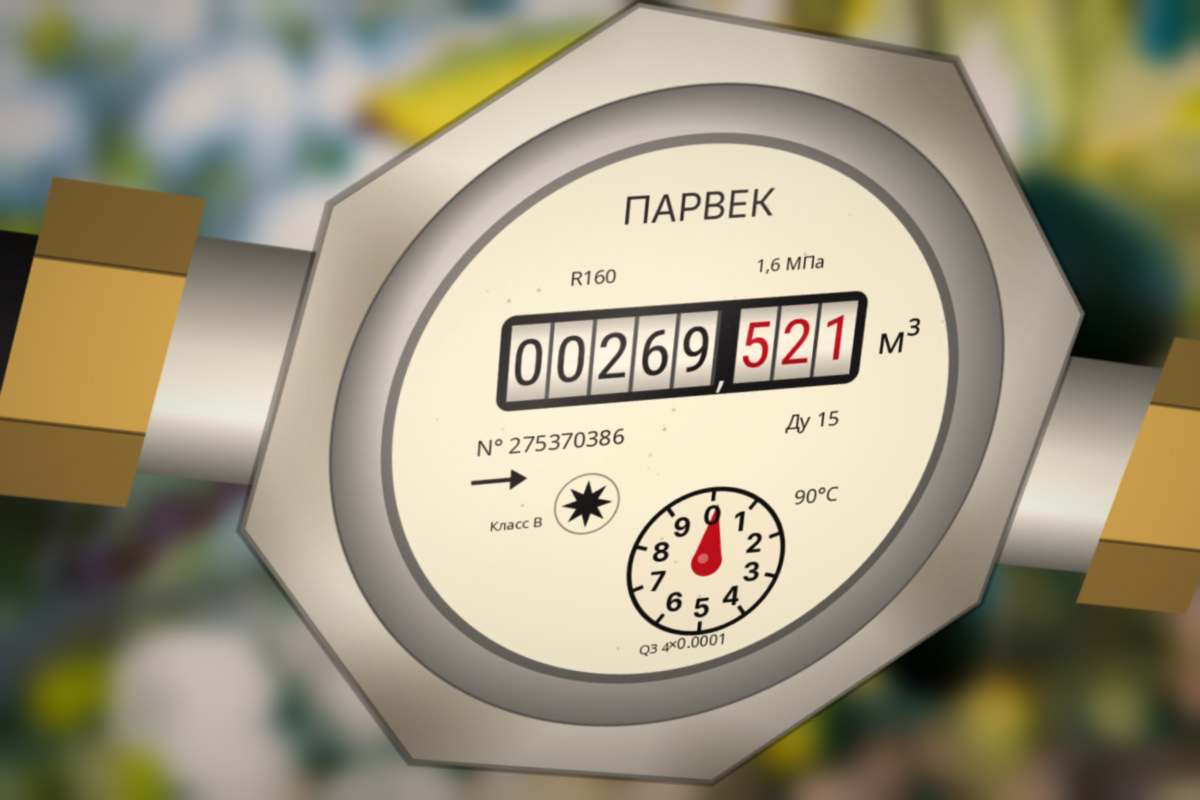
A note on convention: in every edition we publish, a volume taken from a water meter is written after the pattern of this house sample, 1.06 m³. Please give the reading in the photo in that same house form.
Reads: 269.5210 m³
